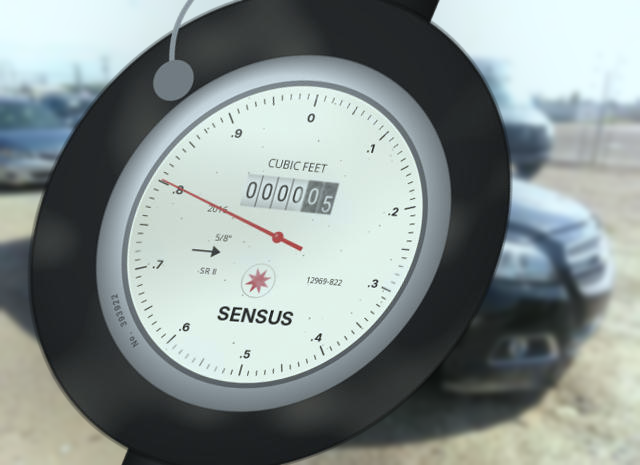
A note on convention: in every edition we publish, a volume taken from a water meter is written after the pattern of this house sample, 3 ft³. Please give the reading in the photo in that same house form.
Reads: 4.80 ft³
